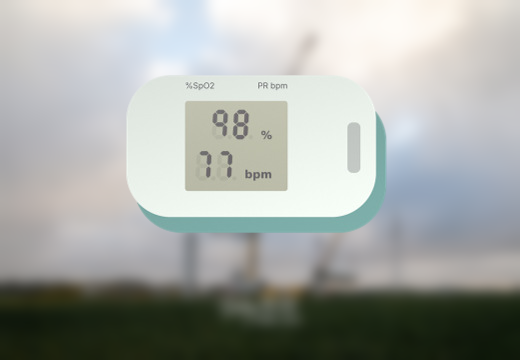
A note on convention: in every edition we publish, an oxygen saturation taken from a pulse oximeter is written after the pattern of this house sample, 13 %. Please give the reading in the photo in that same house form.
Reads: 98 %
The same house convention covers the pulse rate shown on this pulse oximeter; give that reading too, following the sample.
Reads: 77 bpm
